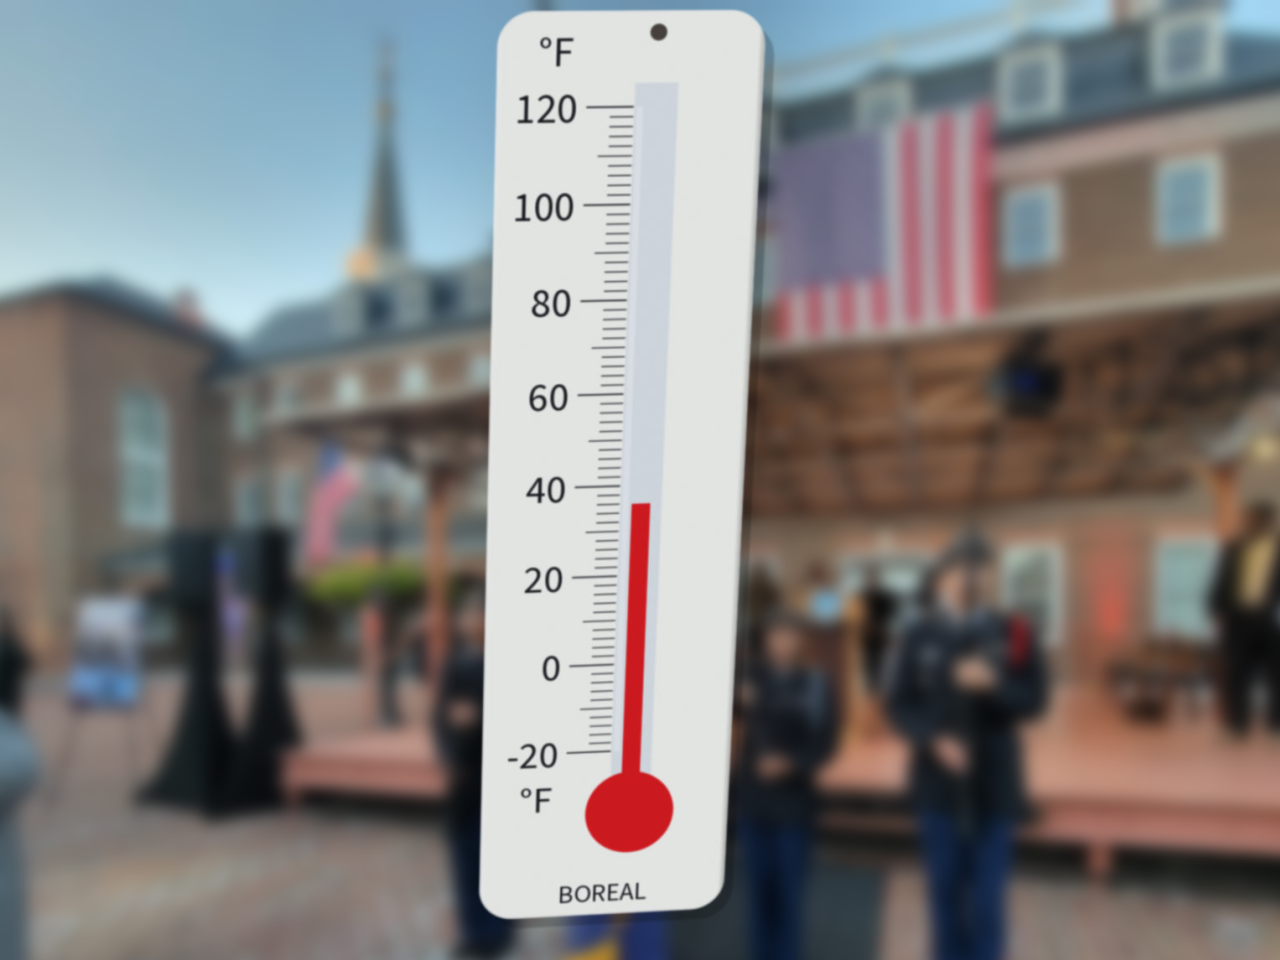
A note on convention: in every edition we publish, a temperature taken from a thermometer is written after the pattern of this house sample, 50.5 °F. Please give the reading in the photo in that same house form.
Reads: 36 °F
